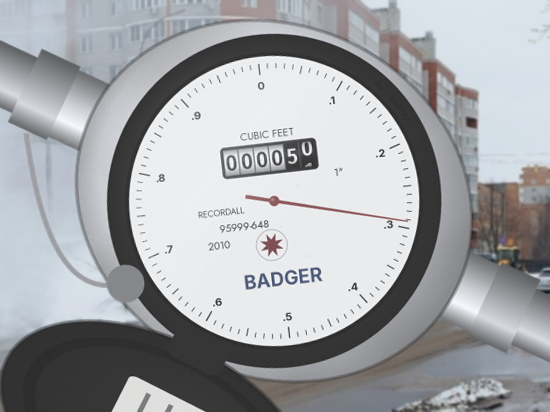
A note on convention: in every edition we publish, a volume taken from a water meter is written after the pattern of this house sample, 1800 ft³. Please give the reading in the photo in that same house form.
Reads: 50.29 ft³
